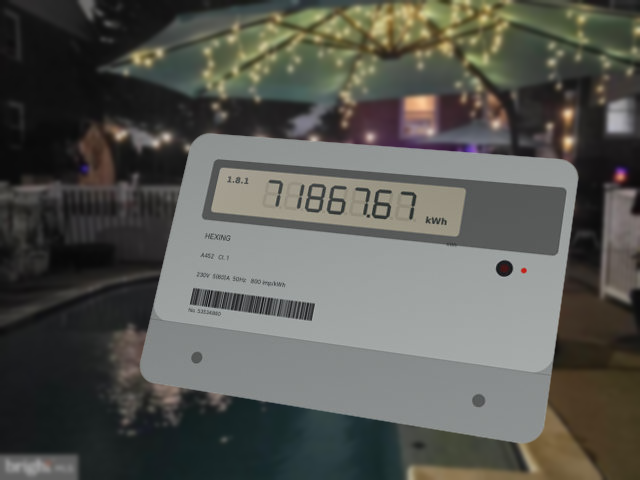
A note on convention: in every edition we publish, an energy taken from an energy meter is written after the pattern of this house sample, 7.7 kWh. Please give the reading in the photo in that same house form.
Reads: 71867.67 kWh
